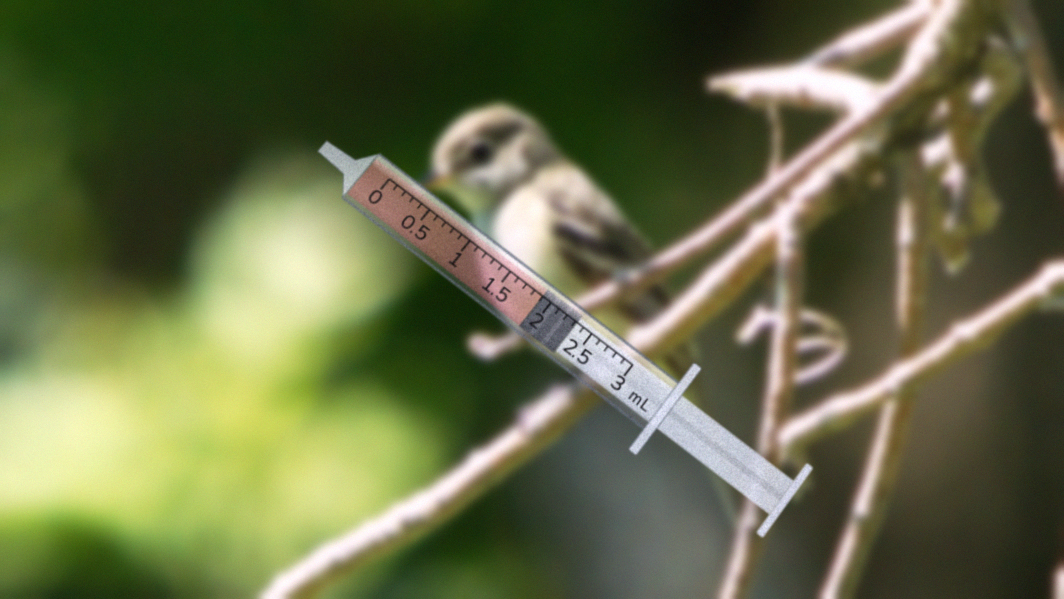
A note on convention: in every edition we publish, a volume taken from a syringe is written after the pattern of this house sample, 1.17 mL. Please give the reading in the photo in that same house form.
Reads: 1.9 mL
